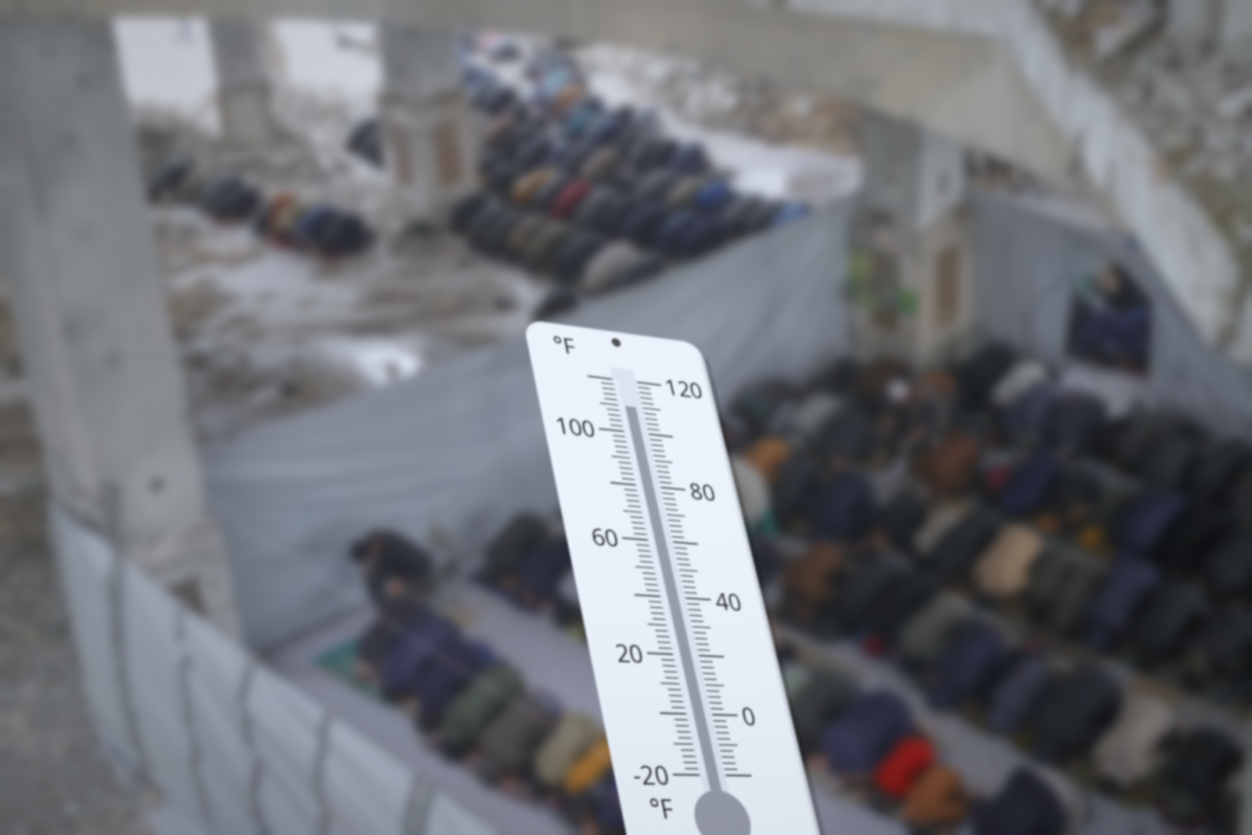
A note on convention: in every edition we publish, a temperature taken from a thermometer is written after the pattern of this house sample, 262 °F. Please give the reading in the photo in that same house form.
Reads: 110 °F
